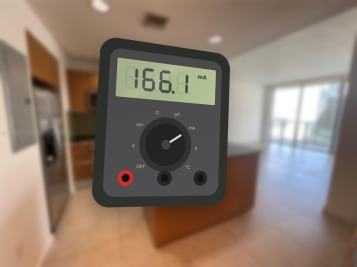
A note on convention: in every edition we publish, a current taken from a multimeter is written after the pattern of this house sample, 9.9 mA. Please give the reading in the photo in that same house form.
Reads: 166.1 mA
